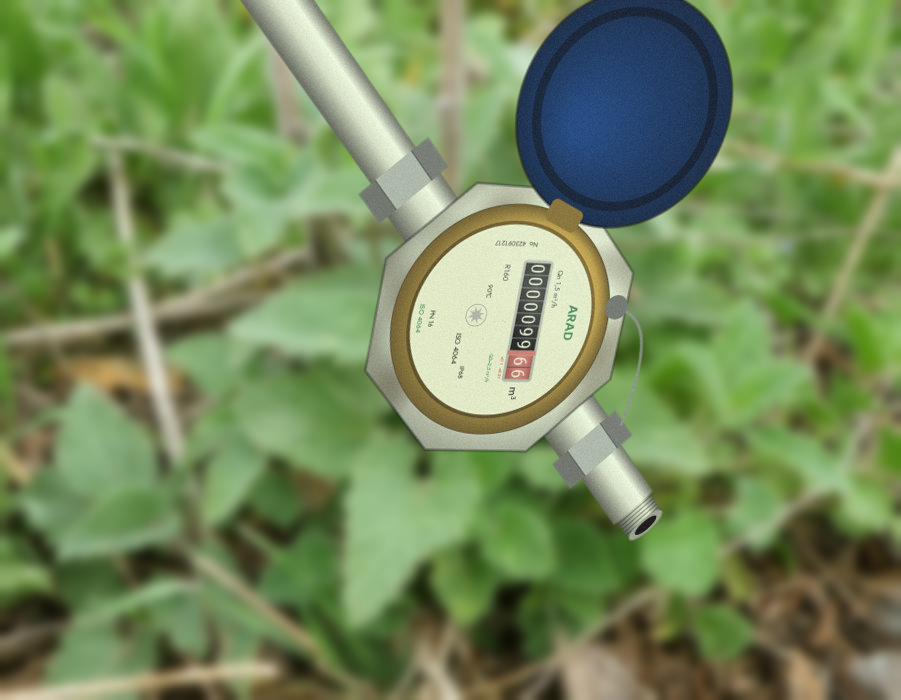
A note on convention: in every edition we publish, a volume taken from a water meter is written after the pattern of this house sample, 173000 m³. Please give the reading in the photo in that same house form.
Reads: 99.66 m³
